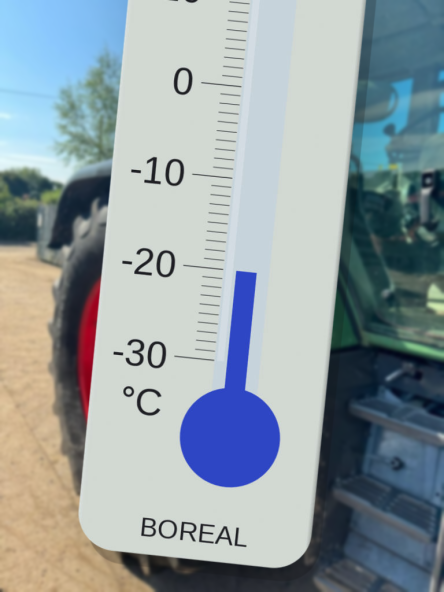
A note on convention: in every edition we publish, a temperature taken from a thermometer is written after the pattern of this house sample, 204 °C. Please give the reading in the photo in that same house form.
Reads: -20 °C
